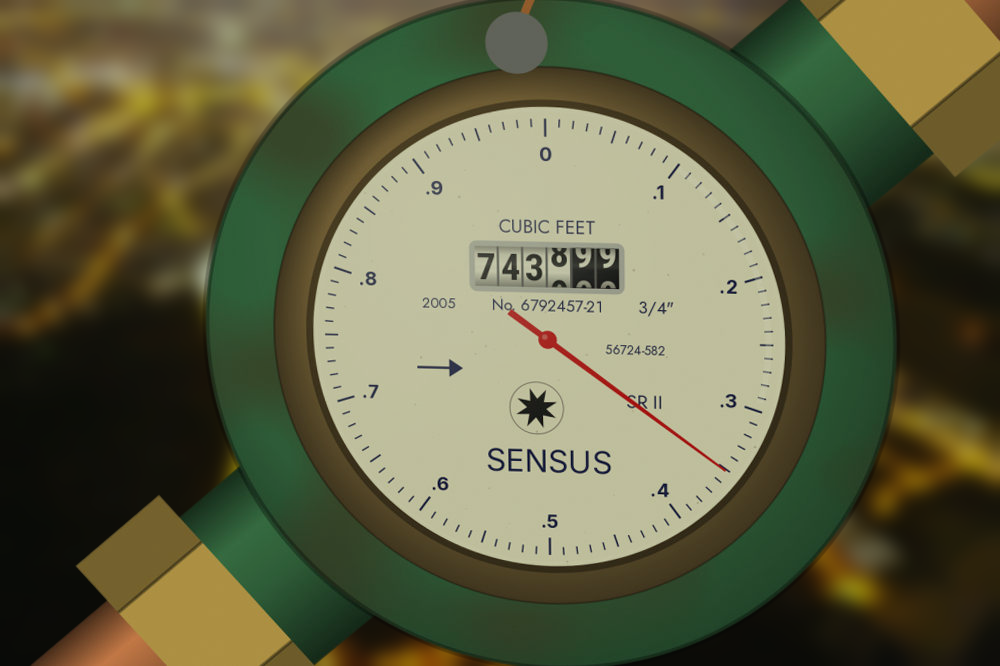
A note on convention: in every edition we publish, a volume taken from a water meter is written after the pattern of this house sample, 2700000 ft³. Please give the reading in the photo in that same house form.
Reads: 743899.35 ft³
